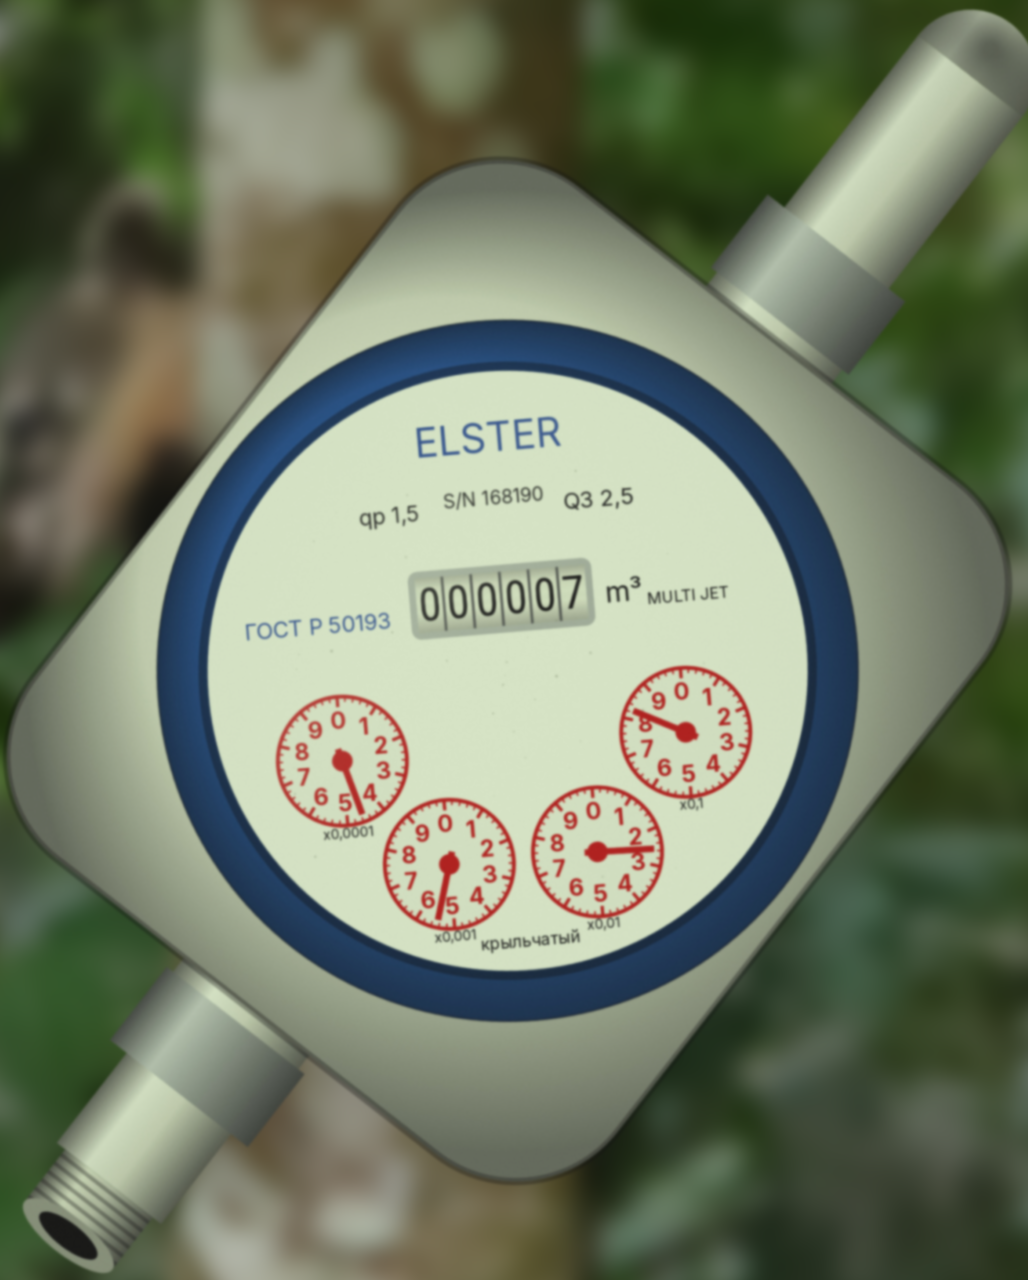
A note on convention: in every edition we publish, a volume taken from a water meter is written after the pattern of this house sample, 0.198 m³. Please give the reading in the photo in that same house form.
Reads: 7.8254 m³
